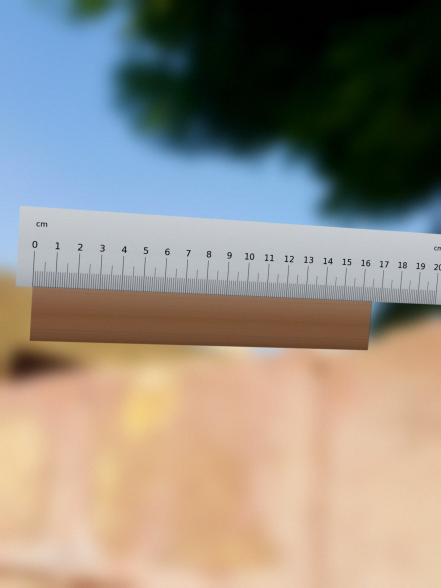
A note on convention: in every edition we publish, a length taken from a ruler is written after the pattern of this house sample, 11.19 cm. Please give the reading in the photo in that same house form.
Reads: 16.5 cm
